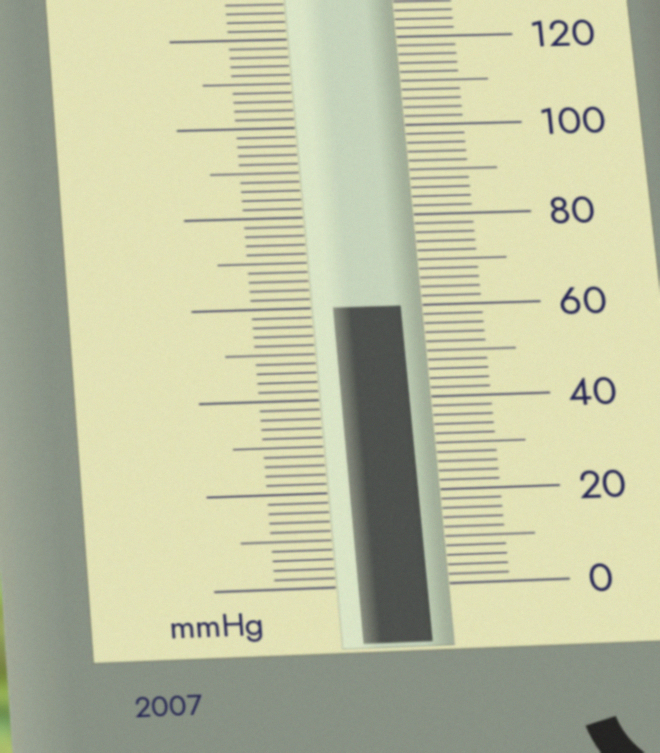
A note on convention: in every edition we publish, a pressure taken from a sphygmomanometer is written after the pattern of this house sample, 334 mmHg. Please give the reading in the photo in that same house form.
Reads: 60 mmHg
